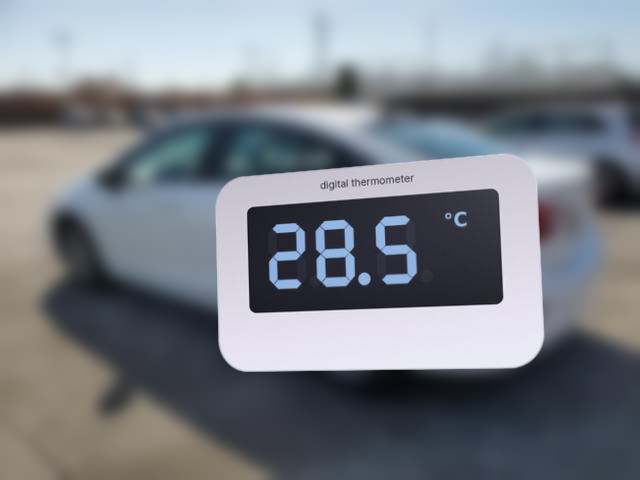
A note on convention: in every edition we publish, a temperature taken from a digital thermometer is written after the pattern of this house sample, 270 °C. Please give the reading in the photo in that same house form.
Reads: 28.5 °C
